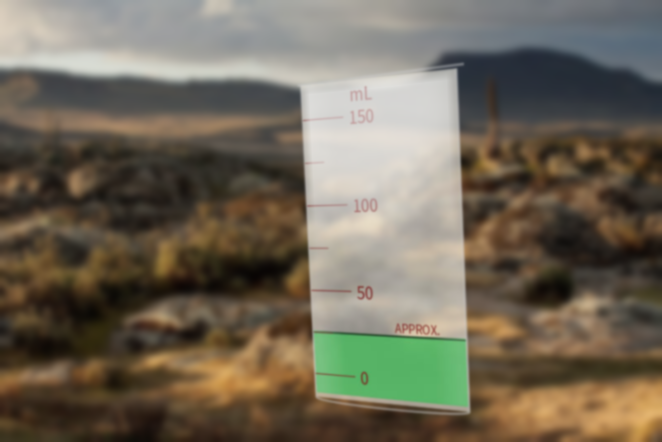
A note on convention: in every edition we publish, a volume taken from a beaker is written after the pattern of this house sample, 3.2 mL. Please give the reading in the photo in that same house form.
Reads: 25 mL
